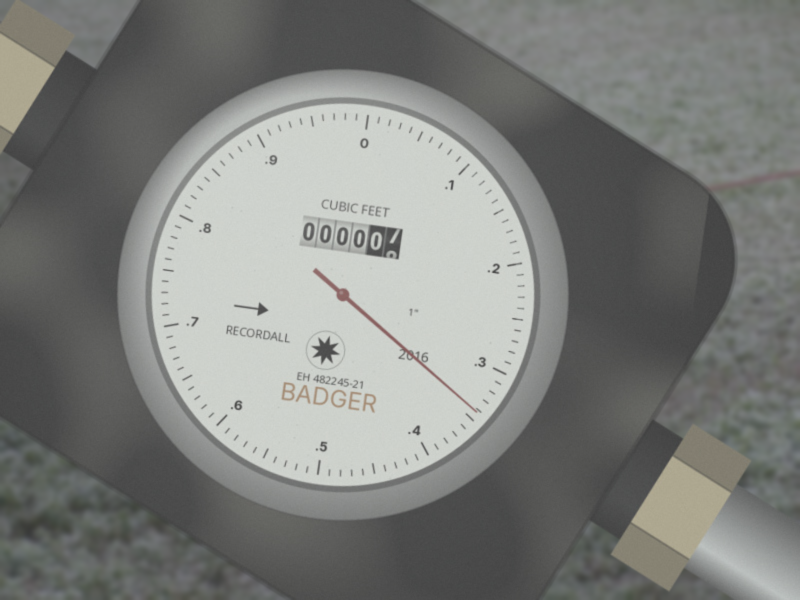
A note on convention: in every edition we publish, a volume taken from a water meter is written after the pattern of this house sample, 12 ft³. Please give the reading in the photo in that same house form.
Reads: 7.34 ft³
